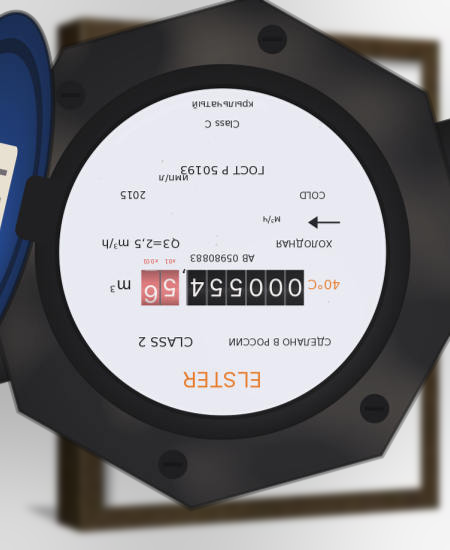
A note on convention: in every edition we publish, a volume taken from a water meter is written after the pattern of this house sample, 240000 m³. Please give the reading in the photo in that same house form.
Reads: 554.56 m³
